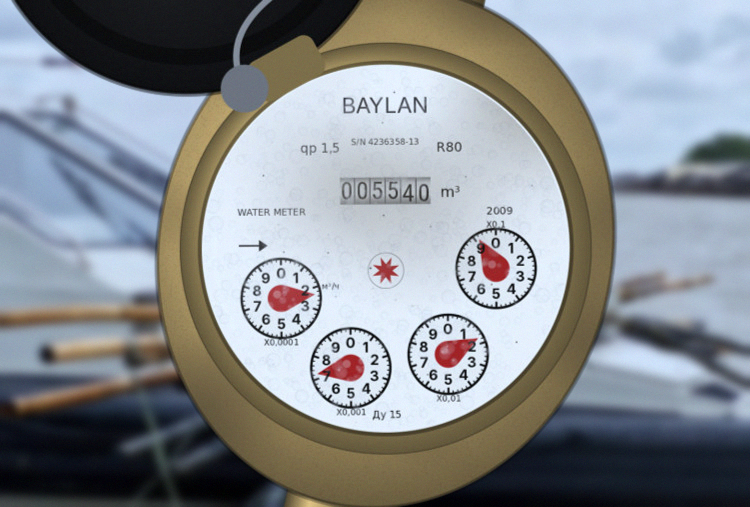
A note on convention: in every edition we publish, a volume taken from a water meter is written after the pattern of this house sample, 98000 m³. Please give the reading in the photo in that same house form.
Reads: 5539.9172 m³
